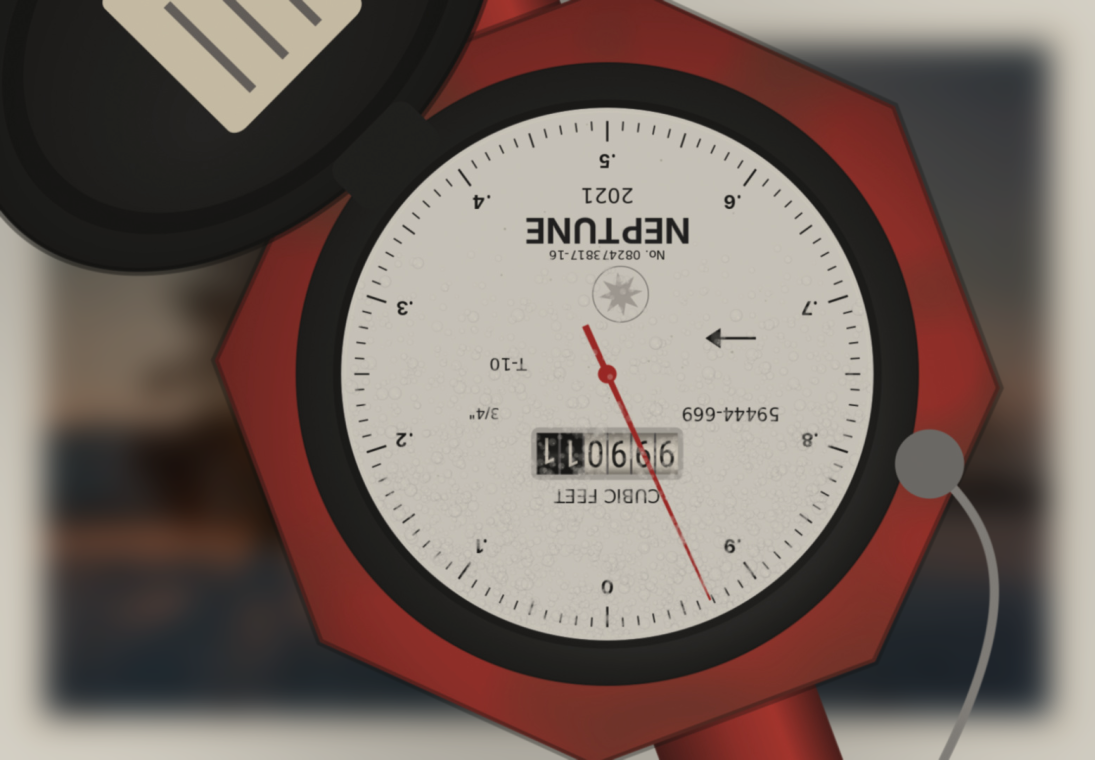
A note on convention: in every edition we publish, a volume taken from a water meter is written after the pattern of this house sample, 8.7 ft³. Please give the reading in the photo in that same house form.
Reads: 999010.93 ft³
